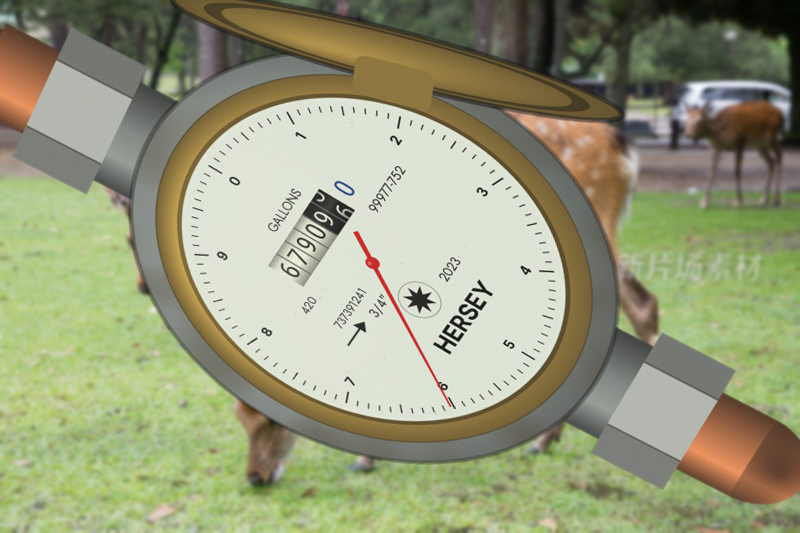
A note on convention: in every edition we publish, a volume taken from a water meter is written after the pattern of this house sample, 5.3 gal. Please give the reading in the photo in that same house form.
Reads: 6790956.0 gal
